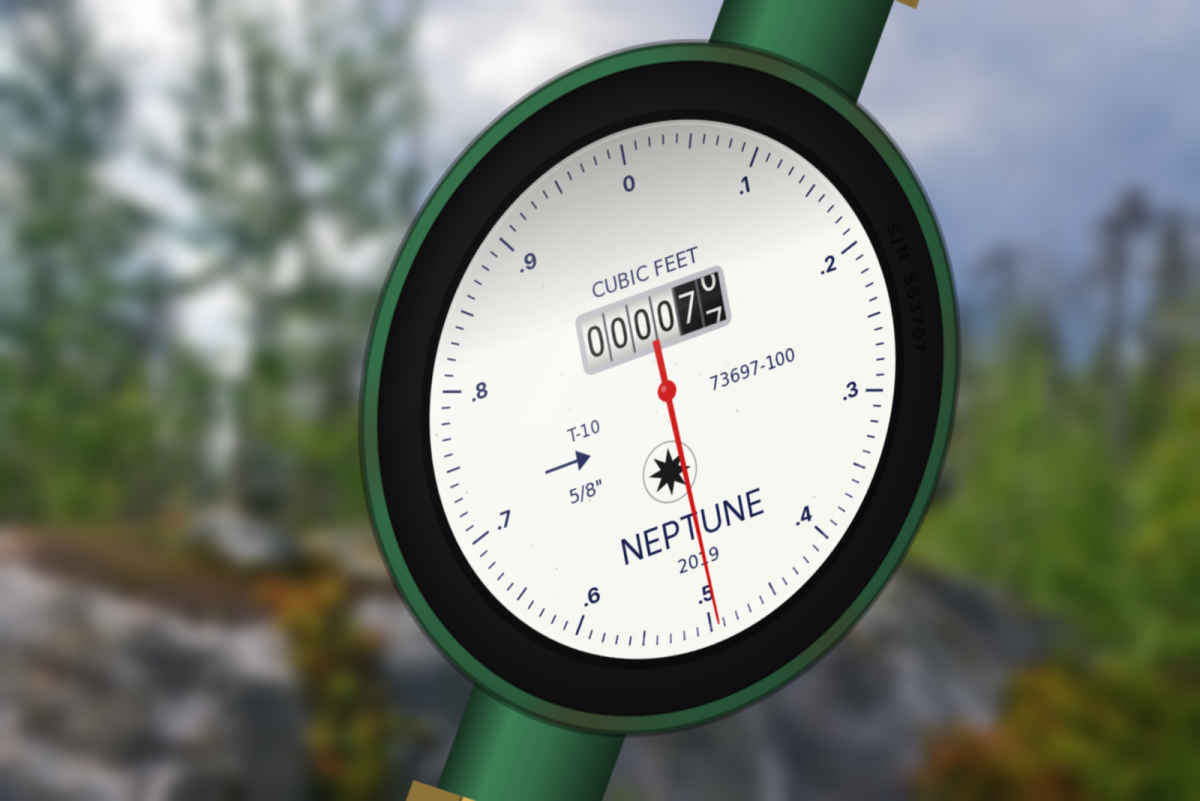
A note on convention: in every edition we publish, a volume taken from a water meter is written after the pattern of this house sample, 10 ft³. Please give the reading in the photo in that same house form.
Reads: 76.49 ft³
